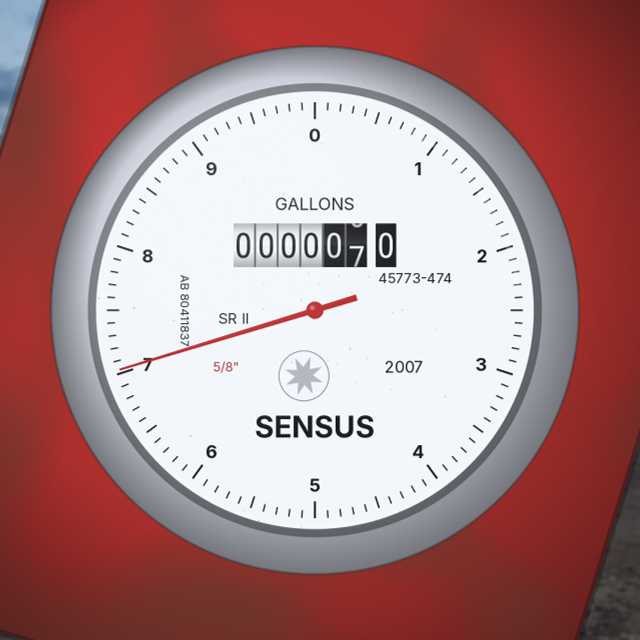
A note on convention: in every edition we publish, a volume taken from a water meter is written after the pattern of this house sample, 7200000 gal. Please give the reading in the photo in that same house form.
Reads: 67.0 gal
